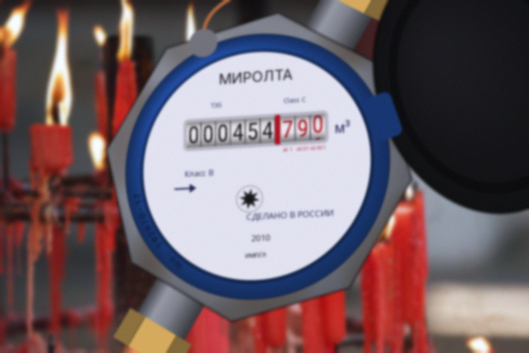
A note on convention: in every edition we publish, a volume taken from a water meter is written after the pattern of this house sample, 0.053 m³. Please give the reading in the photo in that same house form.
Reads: 454.790 m³
